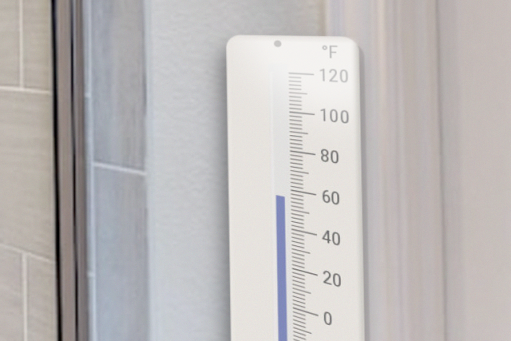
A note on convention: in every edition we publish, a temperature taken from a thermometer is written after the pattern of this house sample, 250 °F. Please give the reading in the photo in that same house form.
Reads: 56 °F
